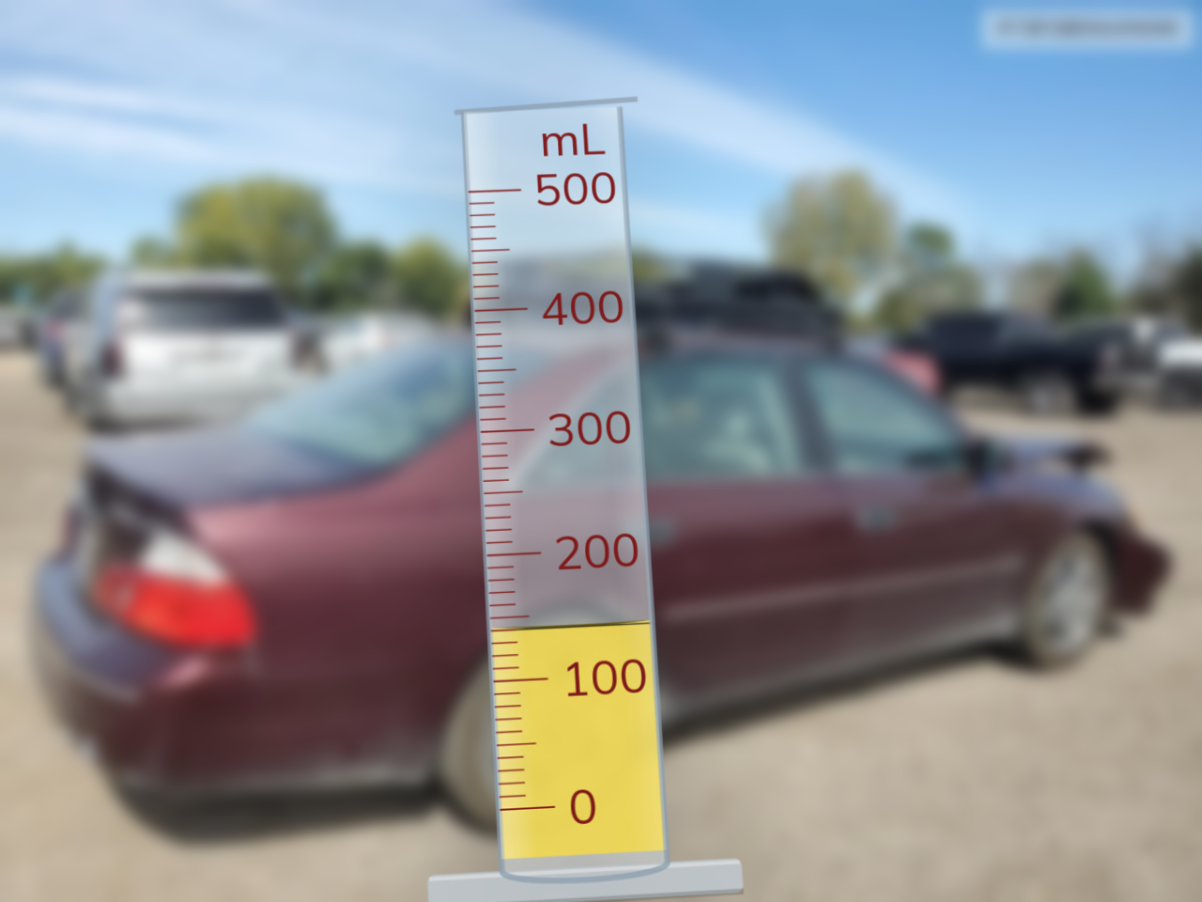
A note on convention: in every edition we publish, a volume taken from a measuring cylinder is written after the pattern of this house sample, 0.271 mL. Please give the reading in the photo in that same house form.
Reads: 140 mL
